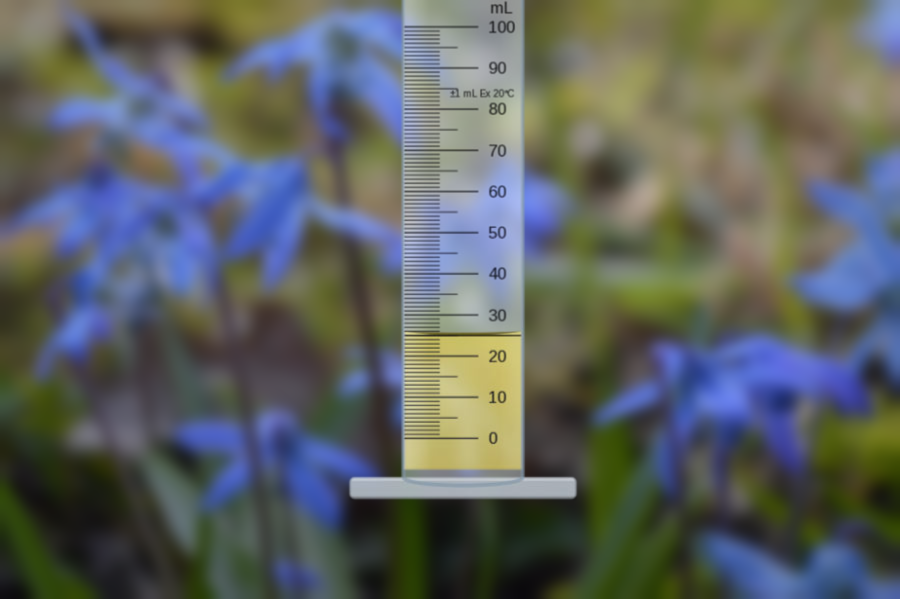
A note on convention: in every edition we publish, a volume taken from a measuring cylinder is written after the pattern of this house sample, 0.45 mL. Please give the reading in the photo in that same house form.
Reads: 25 mL
